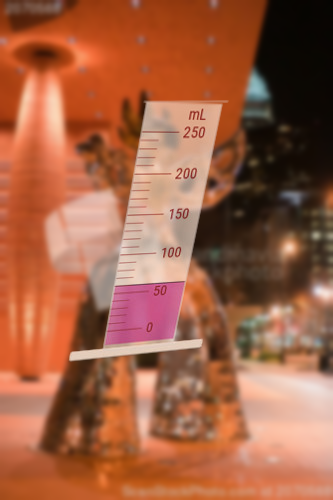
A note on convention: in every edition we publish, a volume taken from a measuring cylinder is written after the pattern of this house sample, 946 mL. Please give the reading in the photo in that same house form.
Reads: 60 mL
